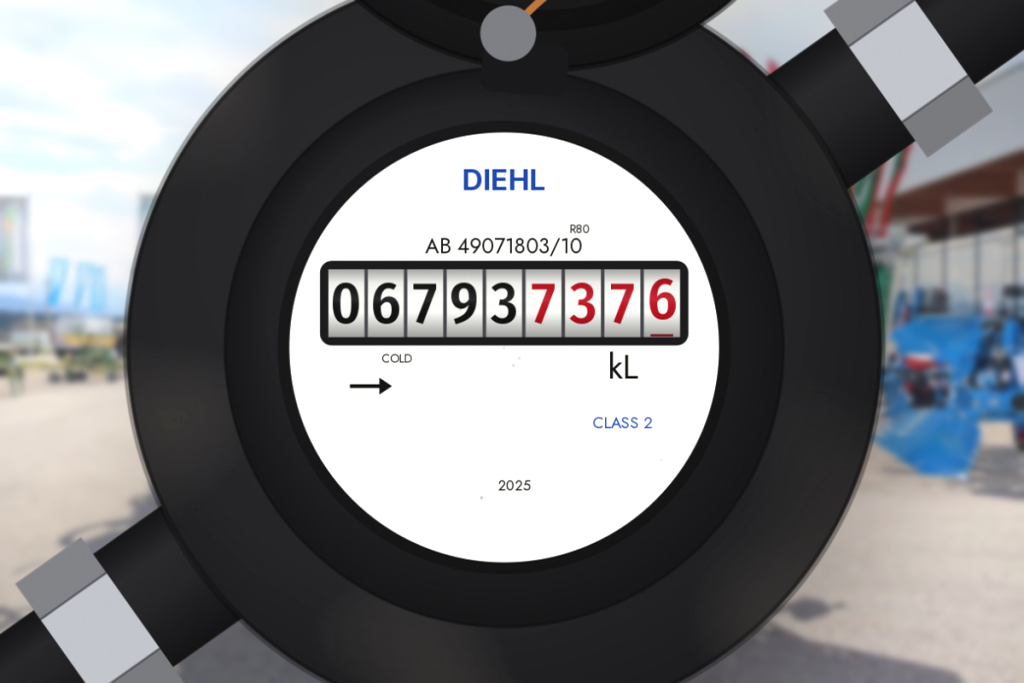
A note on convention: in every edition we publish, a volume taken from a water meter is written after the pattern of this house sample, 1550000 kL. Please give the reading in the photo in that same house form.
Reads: 6793.7376 kL
